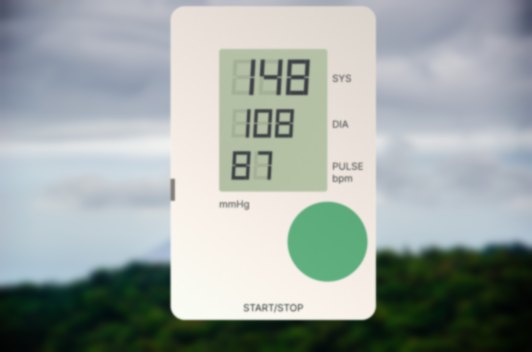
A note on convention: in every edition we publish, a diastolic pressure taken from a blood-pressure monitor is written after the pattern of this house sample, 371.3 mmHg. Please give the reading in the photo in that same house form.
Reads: 108 mmHg
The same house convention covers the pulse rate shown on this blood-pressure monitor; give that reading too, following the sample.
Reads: 87 bpm
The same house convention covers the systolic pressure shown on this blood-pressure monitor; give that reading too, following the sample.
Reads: 148 mmHg
